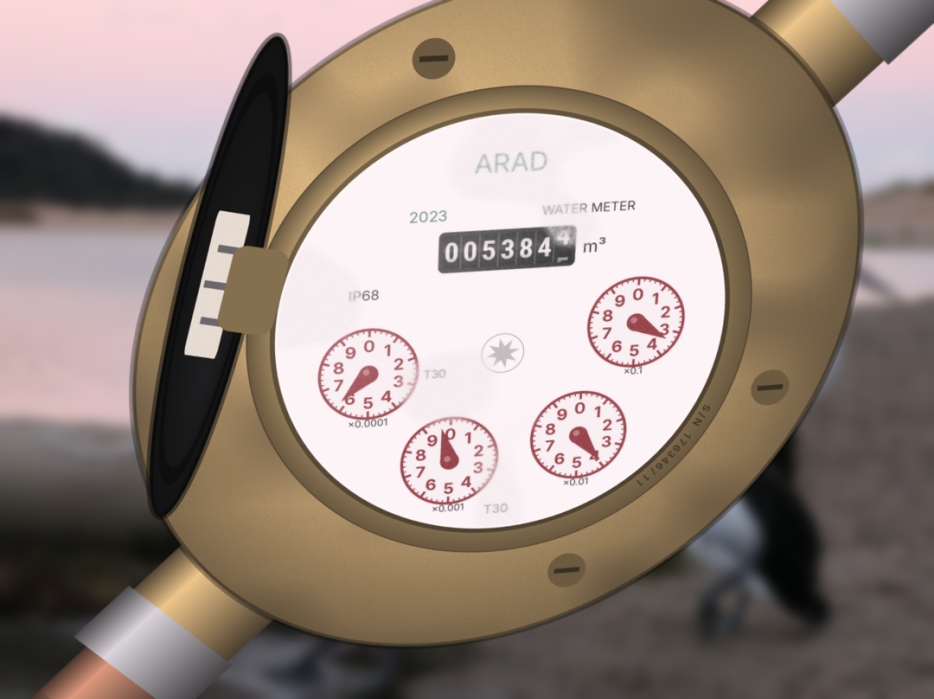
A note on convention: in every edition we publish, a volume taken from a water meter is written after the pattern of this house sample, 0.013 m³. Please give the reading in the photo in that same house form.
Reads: 53844.3396 m³
